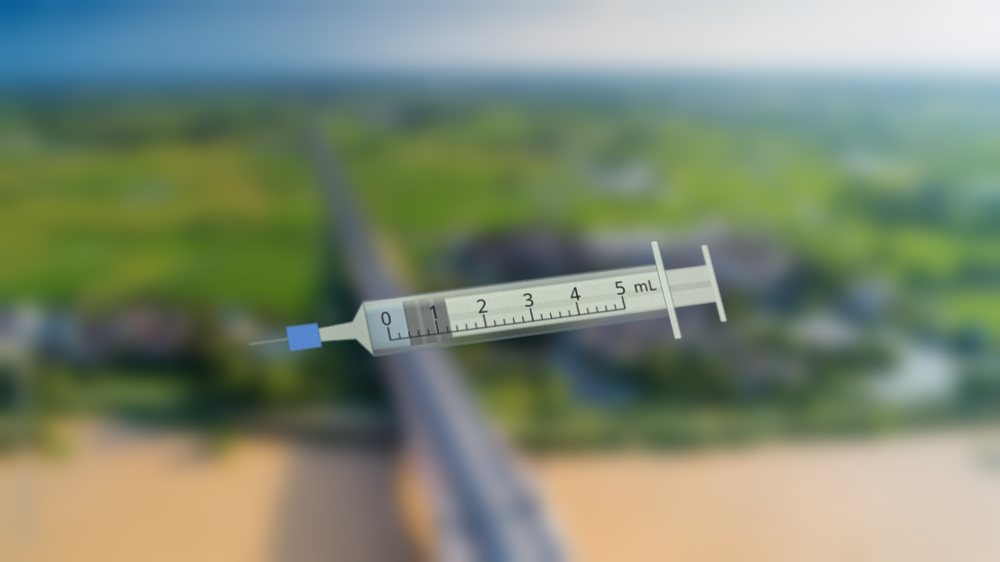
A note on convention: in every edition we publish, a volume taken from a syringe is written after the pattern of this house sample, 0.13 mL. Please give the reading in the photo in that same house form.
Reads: 0.4 mL
